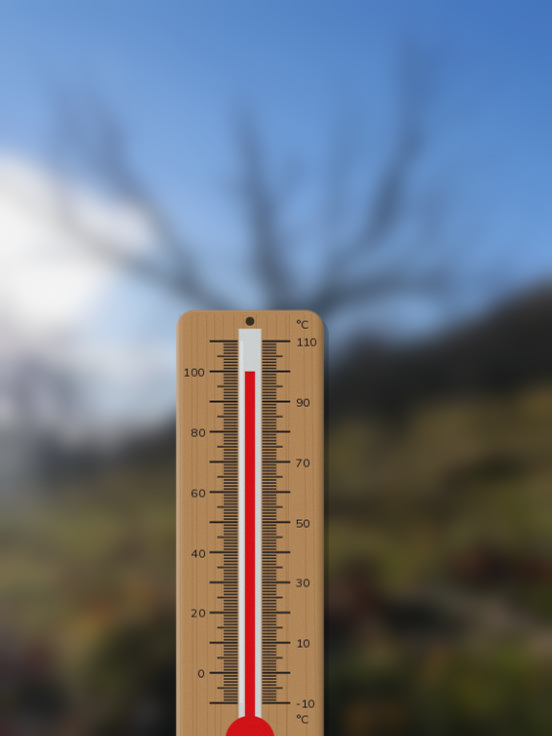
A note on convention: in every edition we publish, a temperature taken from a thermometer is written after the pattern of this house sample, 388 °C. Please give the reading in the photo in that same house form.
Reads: 100 °C
